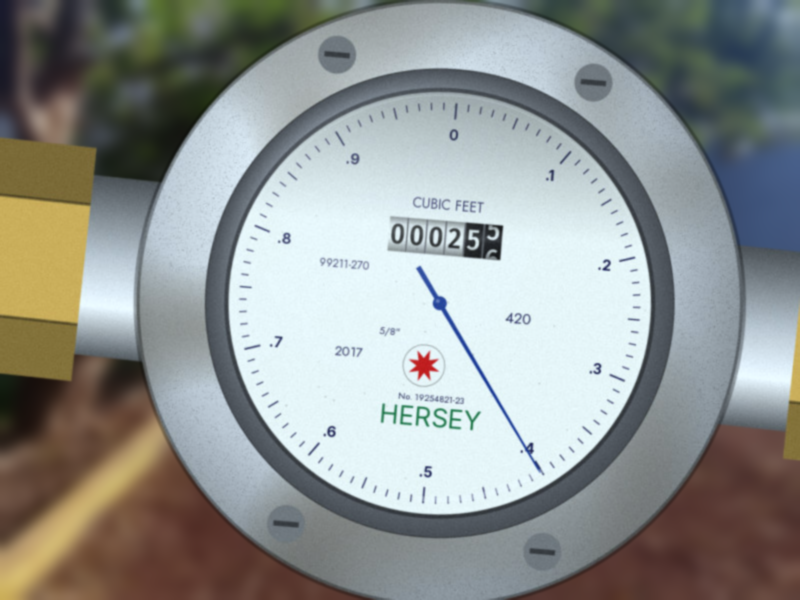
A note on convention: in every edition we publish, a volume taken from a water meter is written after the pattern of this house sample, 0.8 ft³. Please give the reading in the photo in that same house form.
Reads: 255.40 ft³
